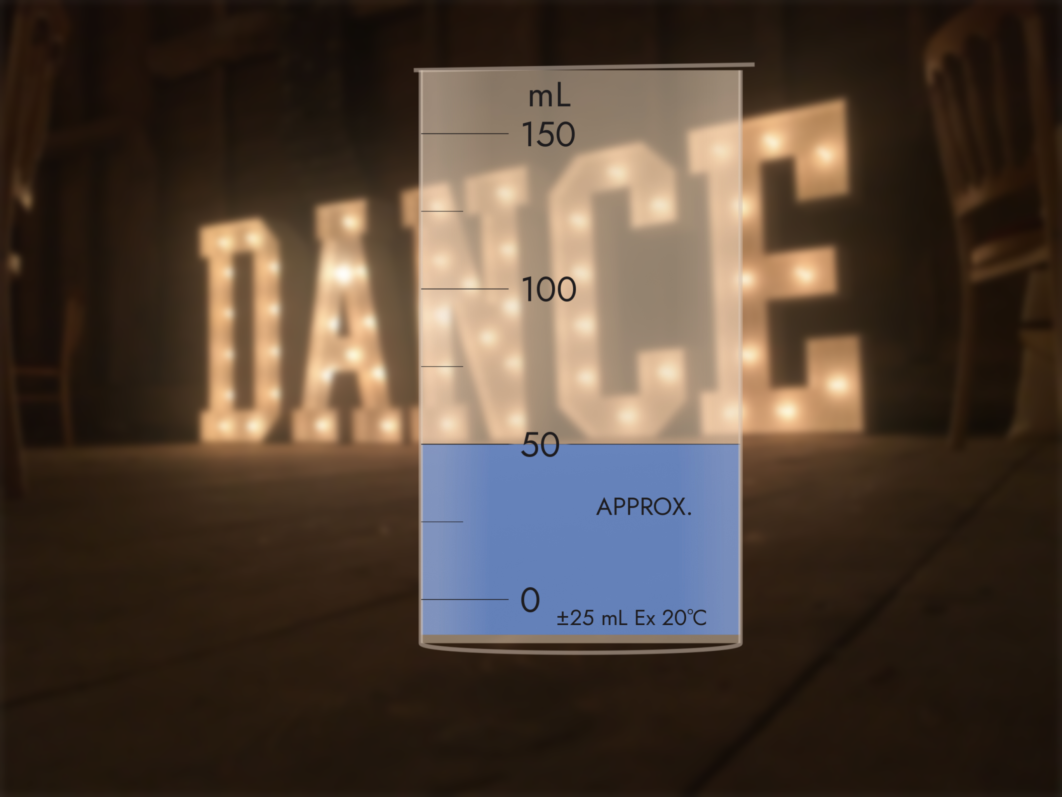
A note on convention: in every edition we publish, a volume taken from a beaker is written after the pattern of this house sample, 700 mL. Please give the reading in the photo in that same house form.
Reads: 50 mL
